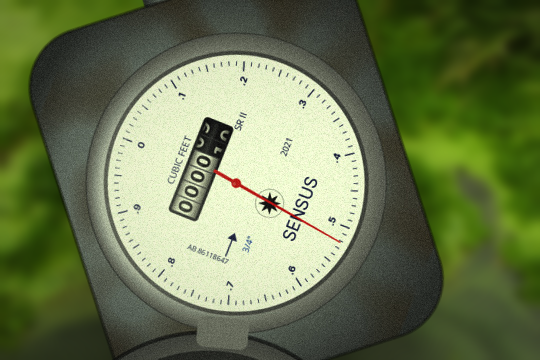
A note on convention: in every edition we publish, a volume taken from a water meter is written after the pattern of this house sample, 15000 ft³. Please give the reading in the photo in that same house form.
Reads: 9.52 ft³
